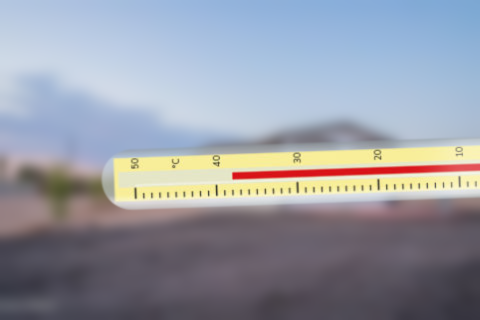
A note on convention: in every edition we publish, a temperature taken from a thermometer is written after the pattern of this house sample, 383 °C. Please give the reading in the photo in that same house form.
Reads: 38 °C
